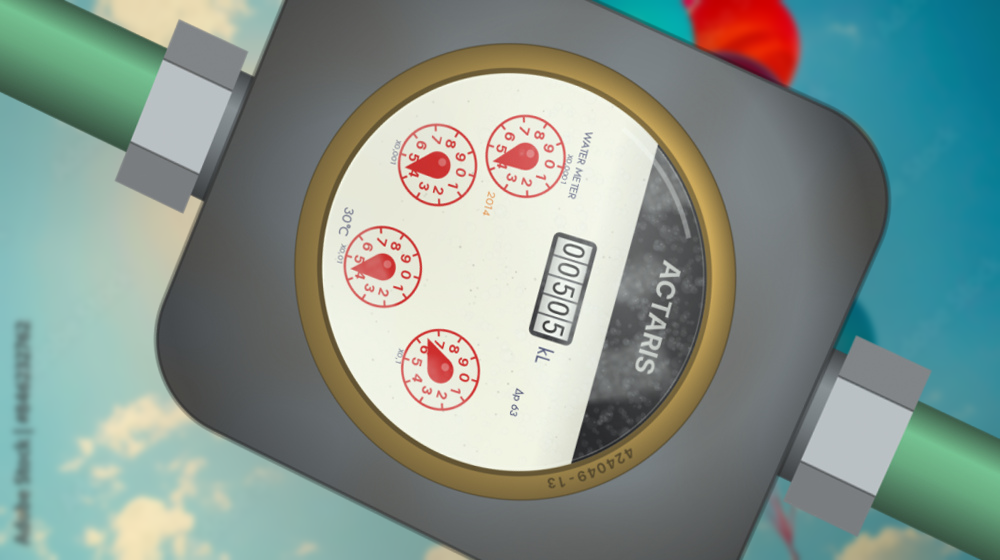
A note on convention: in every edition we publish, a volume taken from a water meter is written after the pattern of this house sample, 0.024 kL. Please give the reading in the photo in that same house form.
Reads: 505.6444 kL
